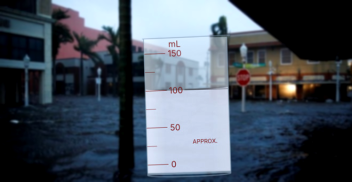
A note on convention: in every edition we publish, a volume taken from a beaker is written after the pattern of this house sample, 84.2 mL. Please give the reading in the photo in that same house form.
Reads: 100 mL
